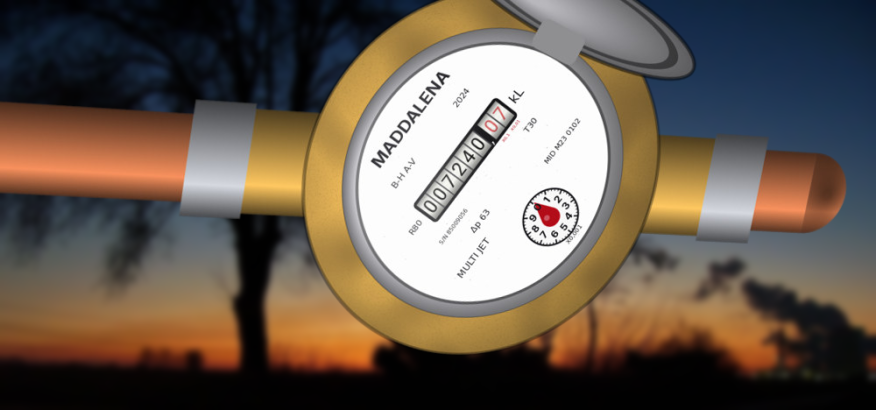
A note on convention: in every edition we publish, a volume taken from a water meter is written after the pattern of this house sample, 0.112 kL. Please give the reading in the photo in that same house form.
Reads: 7240.070 kL
